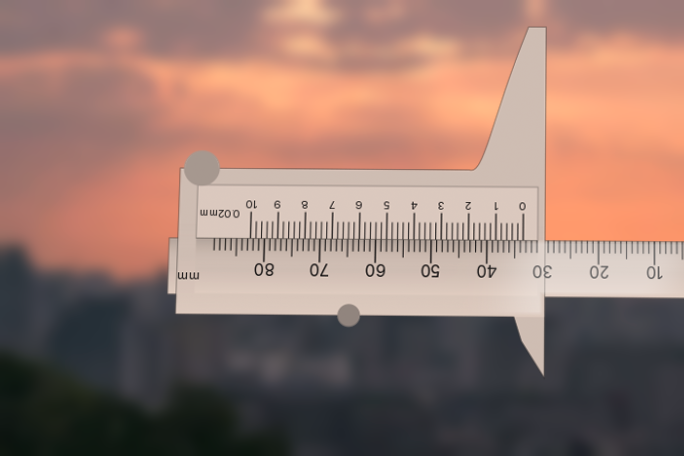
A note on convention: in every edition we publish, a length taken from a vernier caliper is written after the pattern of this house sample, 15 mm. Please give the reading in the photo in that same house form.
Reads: 33.5 mm
